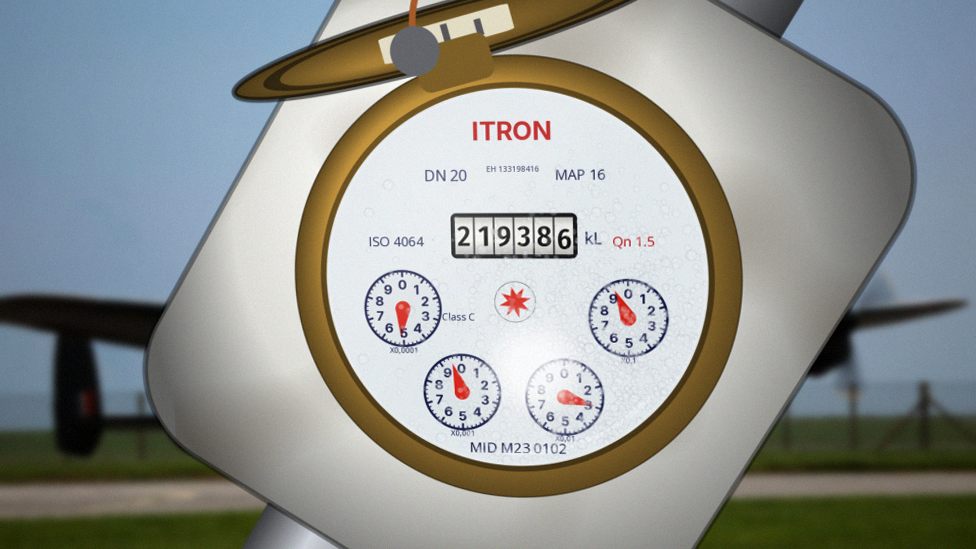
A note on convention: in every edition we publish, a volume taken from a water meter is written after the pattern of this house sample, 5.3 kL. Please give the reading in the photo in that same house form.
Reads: 219385.9295 kL
